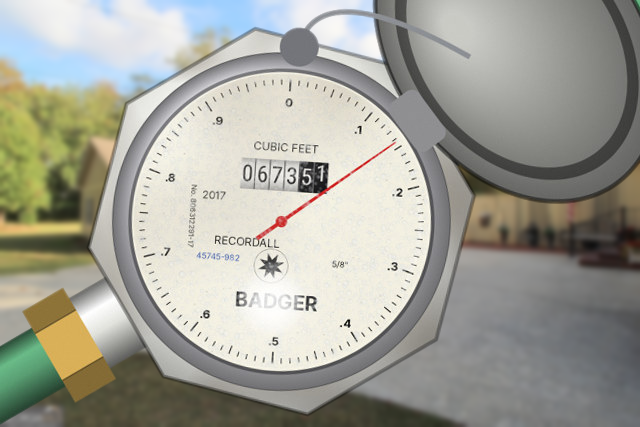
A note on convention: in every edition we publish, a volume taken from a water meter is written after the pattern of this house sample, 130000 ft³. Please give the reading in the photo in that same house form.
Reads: 67351.14 ft³
